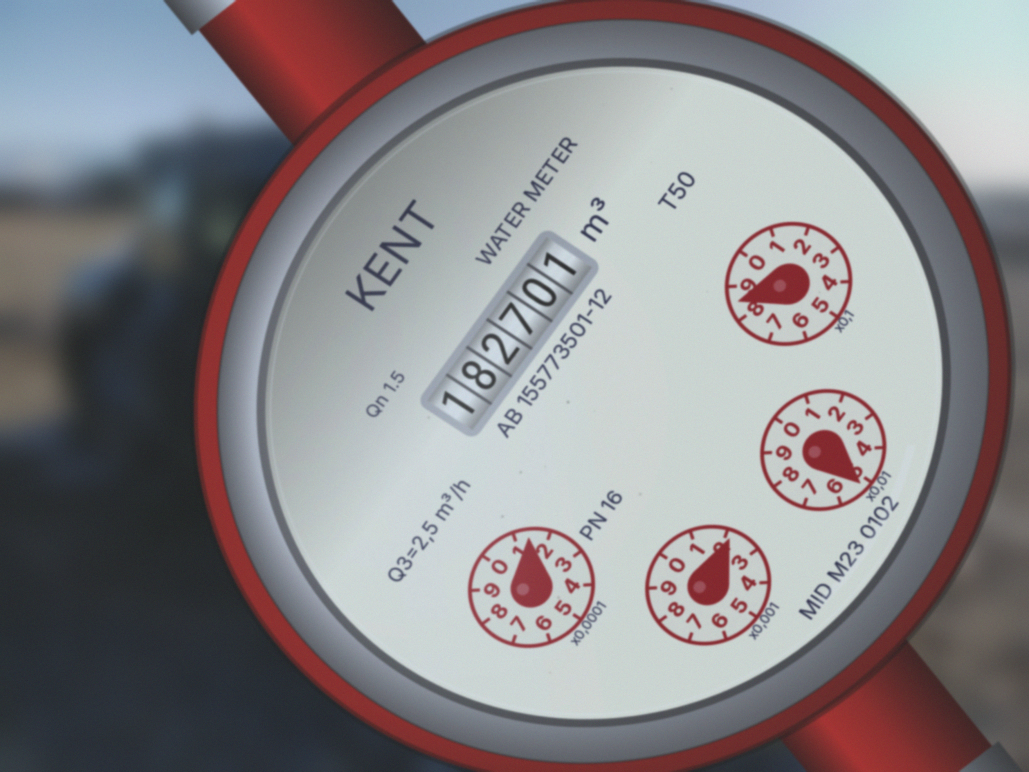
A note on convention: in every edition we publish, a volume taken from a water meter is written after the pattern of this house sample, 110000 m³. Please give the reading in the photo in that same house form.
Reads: 182701.8521 m³
